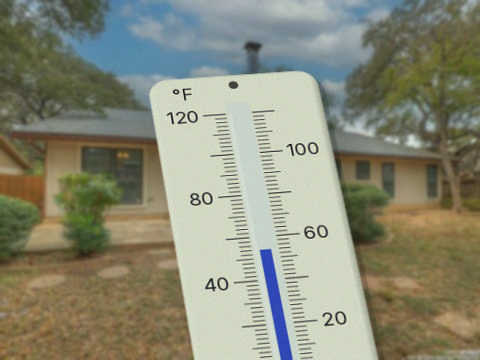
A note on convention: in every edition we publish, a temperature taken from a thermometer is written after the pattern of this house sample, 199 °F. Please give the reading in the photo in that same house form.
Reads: 54 °F
